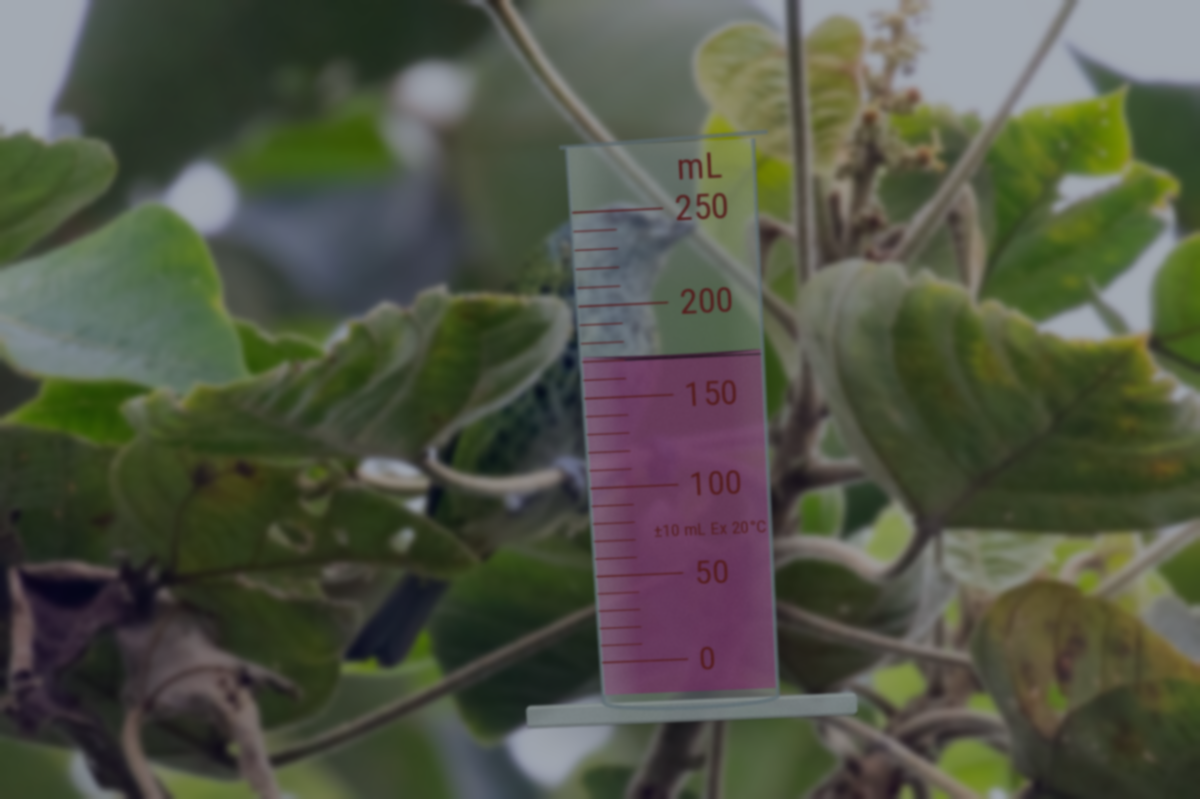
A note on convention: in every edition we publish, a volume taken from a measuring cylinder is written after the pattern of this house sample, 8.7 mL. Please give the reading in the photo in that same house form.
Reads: 170 mL
